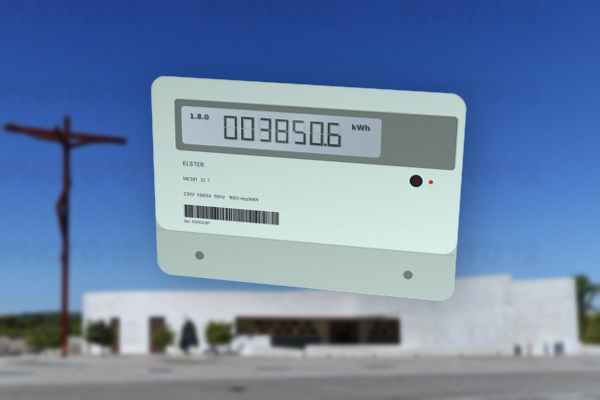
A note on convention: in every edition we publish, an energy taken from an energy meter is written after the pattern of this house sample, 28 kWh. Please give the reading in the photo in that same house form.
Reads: 3850.6 kWh
